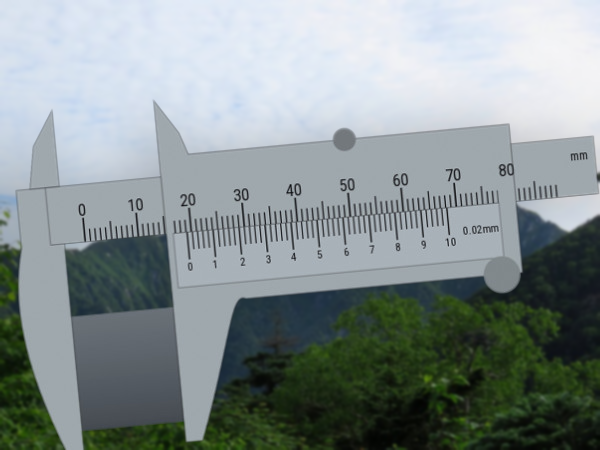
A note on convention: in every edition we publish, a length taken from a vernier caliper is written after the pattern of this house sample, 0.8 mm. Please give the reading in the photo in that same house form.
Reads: 19.2 mm
